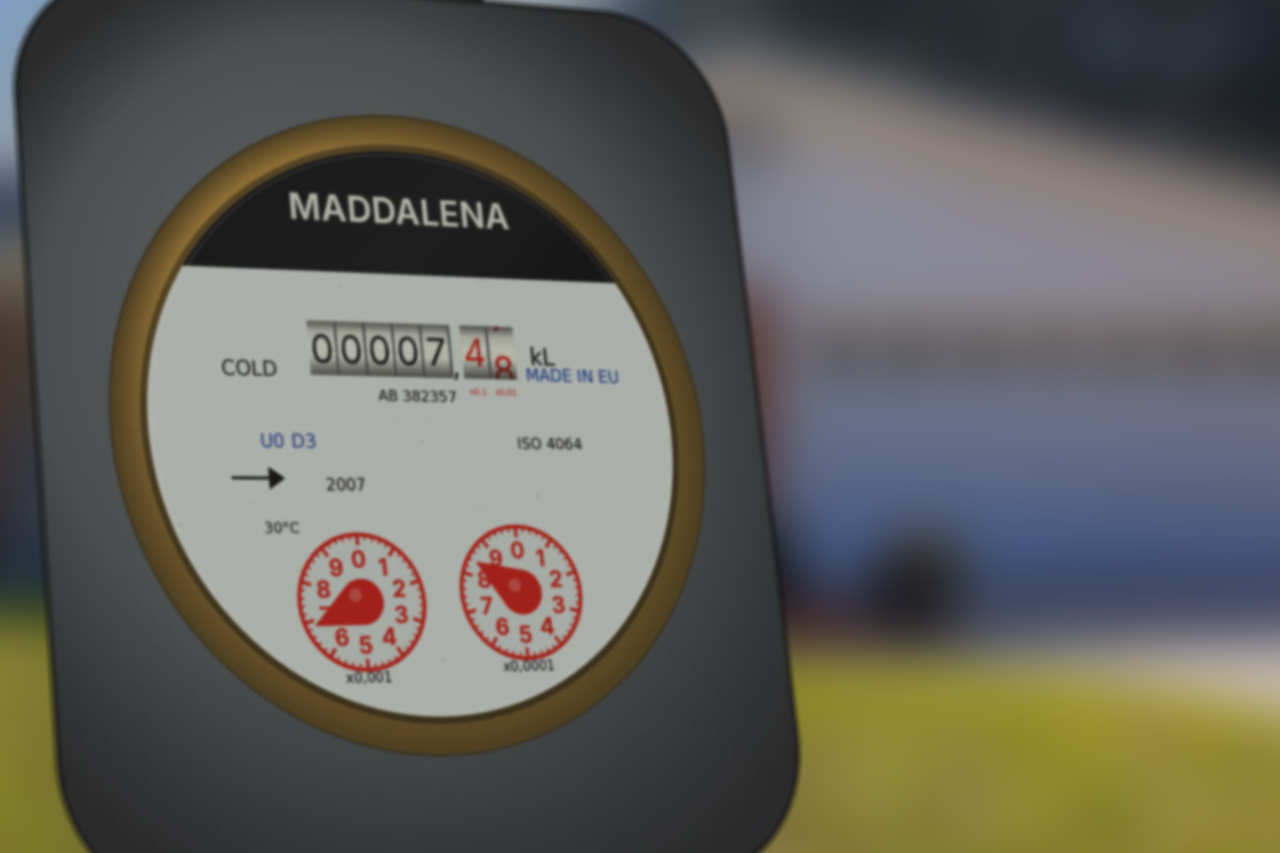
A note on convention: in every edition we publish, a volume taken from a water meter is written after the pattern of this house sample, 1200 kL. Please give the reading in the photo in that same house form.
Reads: 7.4768 kL
